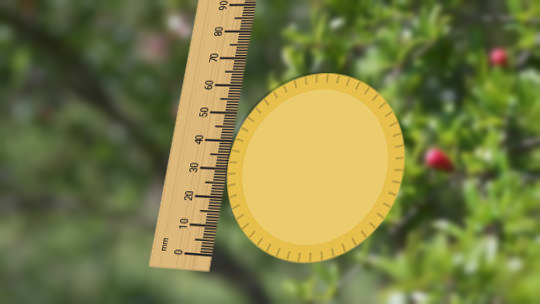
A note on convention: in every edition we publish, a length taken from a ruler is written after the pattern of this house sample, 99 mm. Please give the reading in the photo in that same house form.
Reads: 65 mm
